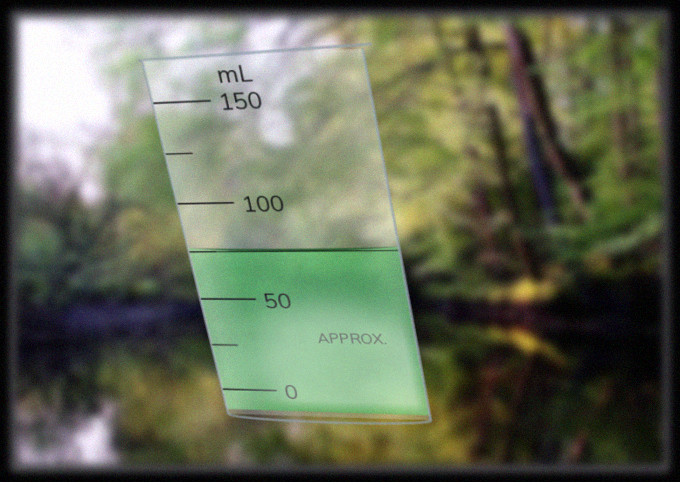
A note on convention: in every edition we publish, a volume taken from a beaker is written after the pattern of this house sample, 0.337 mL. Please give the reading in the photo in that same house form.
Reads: 75 mL
